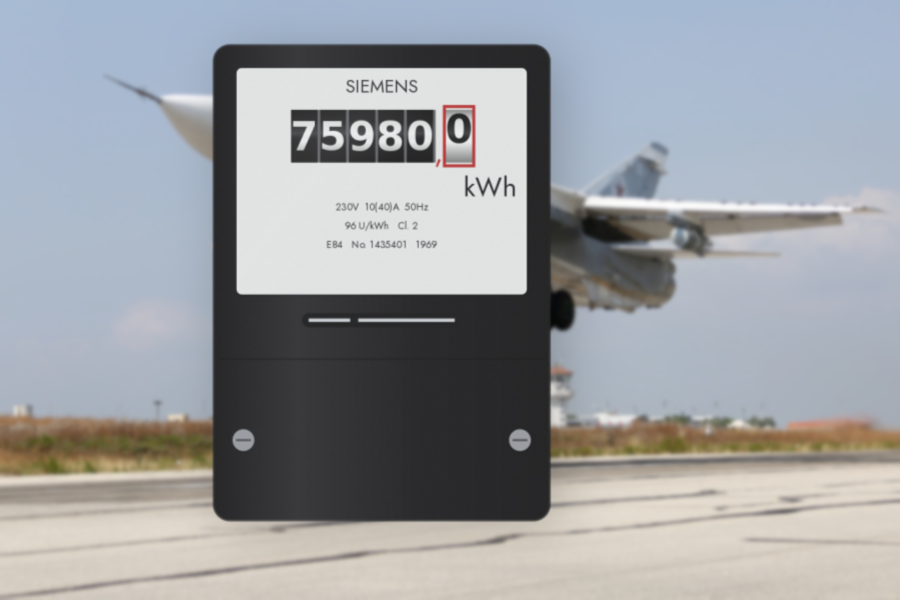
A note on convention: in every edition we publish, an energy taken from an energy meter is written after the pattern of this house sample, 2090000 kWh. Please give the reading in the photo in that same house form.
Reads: 75980.0 kWh
